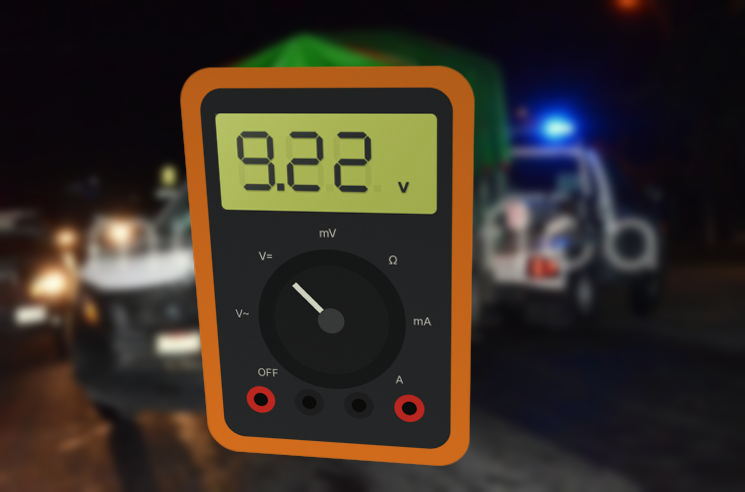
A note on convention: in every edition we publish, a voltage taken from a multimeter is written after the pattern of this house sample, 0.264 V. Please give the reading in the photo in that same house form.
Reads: 9.22 V
